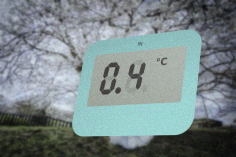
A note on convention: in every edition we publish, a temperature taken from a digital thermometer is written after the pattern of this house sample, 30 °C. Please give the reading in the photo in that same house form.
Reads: 0.4 °C
